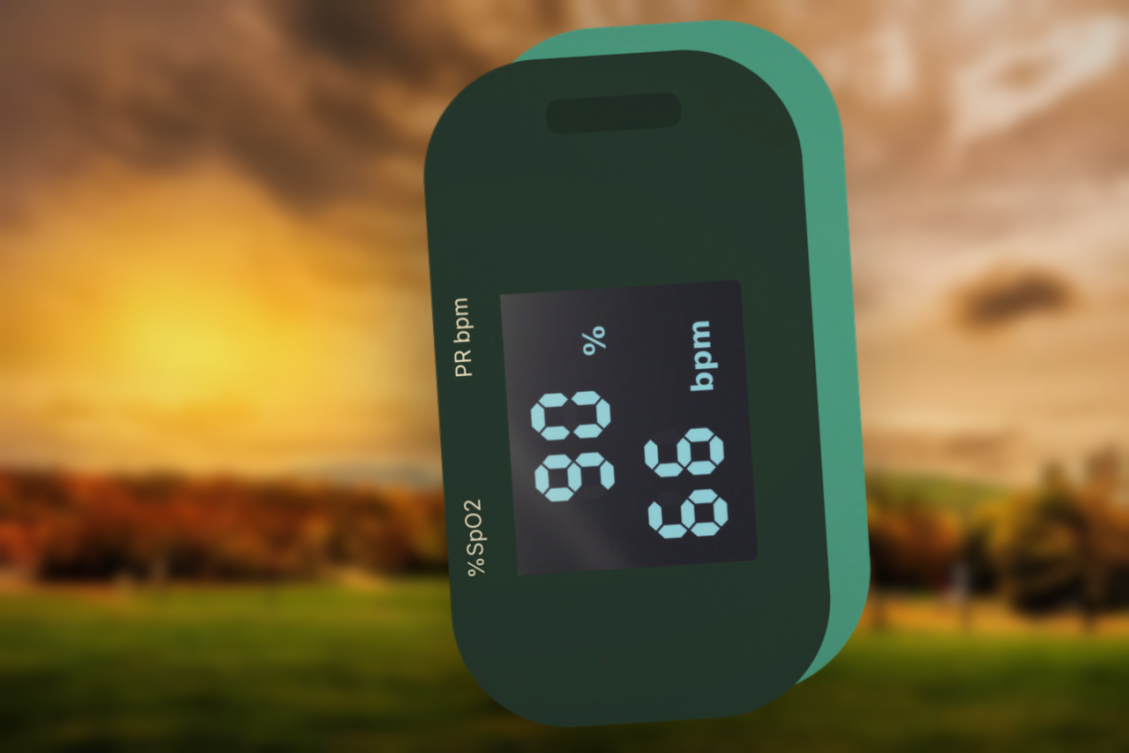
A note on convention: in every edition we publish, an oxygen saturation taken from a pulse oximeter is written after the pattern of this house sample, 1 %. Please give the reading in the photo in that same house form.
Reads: 90 %
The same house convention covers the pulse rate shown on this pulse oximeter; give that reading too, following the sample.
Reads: 66 bpm
